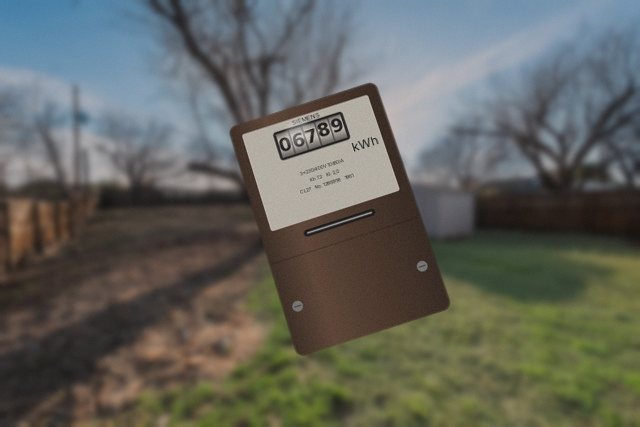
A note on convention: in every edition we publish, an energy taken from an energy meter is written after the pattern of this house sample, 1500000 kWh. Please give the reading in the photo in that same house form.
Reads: 6789 kWh
